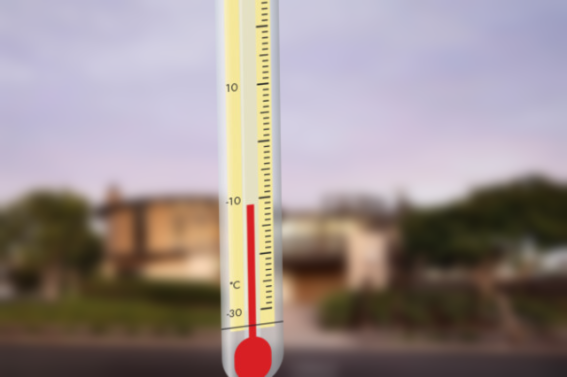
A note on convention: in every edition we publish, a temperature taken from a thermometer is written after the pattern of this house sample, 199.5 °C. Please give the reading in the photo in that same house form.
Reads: -11 °C
